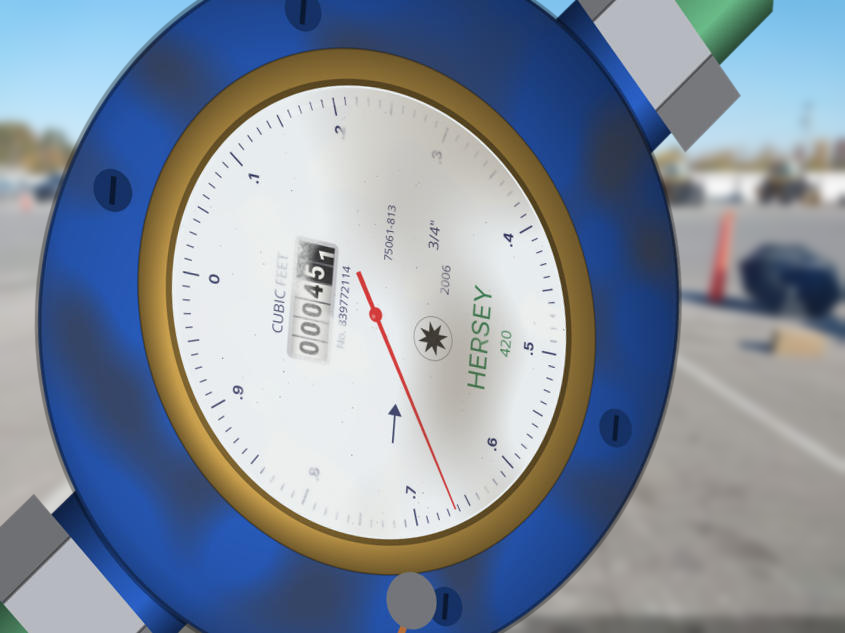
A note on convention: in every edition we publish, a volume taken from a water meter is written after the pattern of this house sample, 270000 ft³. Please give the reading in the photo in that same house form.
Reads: 450.66 ft³
